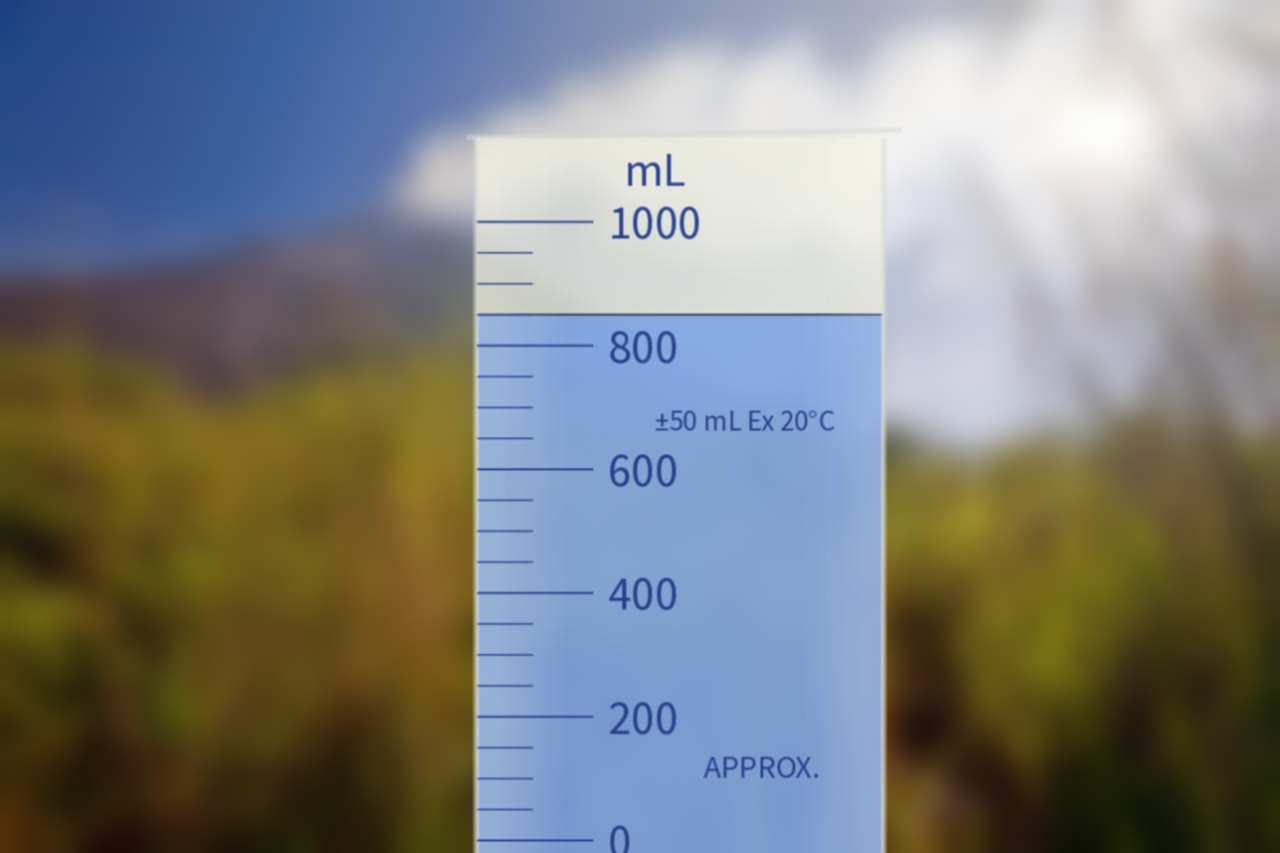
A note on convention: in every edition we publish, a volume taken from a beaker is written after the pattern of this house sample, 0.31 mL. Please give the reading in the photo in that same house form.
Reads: 850 mL
